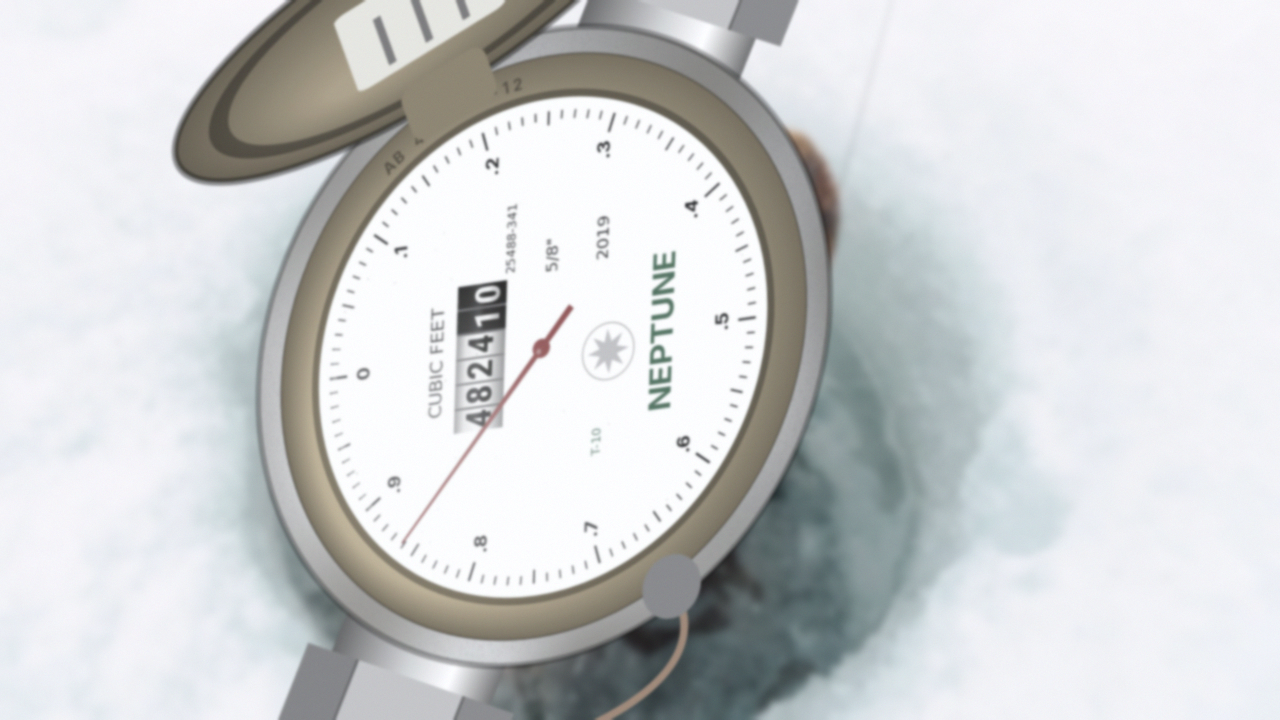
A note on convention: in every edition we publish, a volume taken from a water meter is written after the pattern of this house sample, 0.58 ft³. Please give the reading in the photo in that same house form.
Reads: 482409.86 ft³
